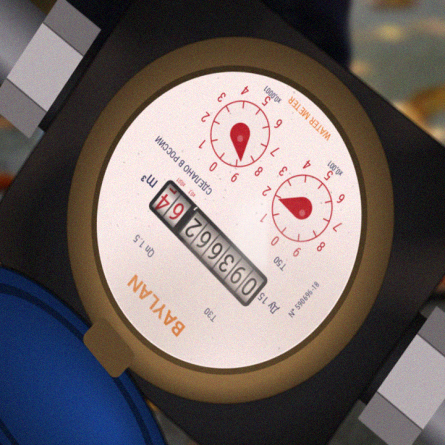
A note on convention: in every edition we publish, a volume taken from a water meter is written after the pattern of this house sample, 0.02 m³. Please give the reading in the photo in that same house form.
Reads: 93662.6418 m³
